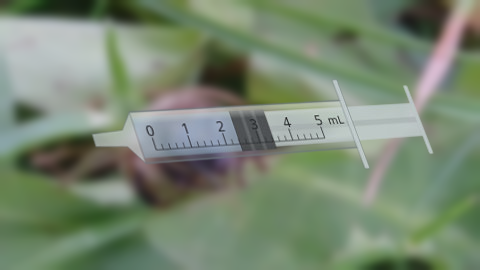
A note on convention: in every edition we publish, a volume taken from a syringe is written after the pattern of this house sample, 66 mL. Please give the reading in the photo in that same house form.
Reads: 2.4 mL
